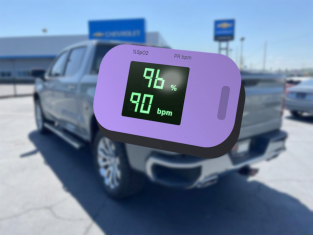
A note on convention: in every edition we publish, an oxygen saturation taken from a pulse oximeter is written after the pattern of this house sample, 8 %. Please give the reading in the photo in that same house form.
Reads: 96 %
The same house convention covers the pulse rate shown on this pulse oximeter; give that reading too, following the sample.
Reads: 90 bpm
